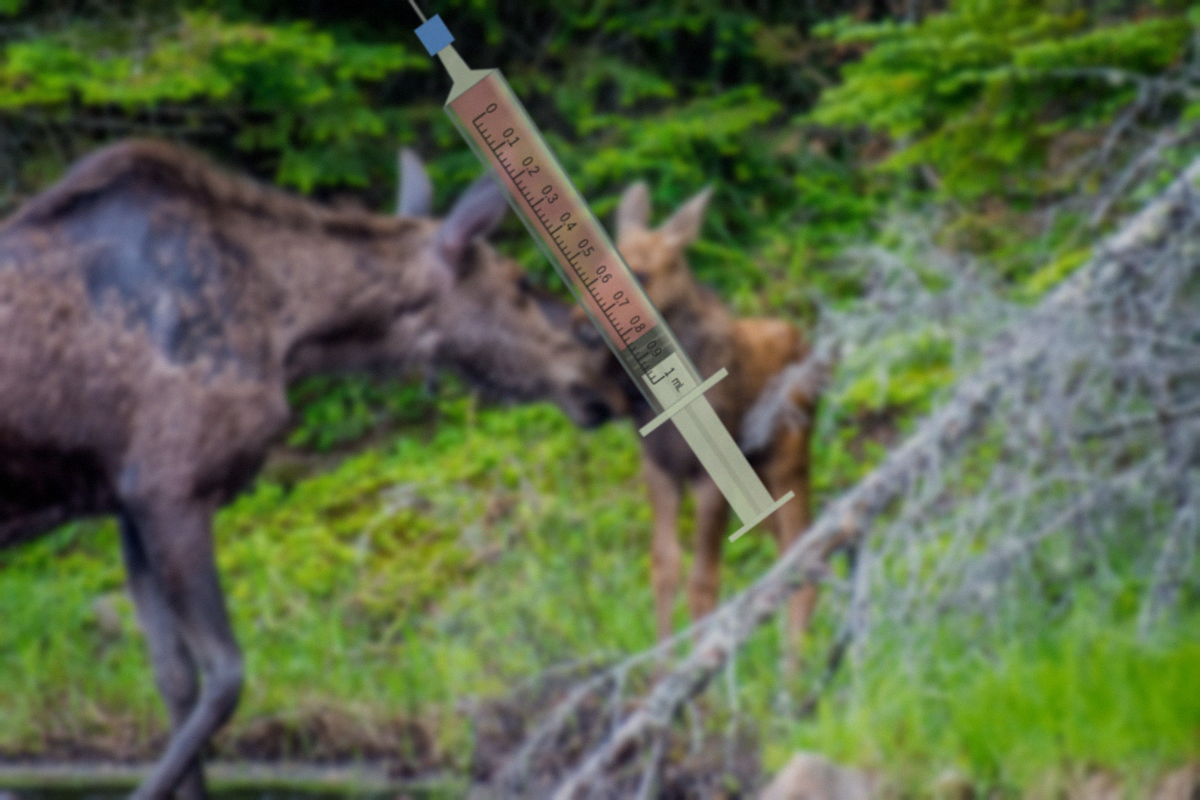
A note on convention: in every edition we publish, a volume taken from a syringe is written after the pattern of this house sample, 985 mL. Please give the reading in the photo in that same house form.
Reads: 0.84 mL
